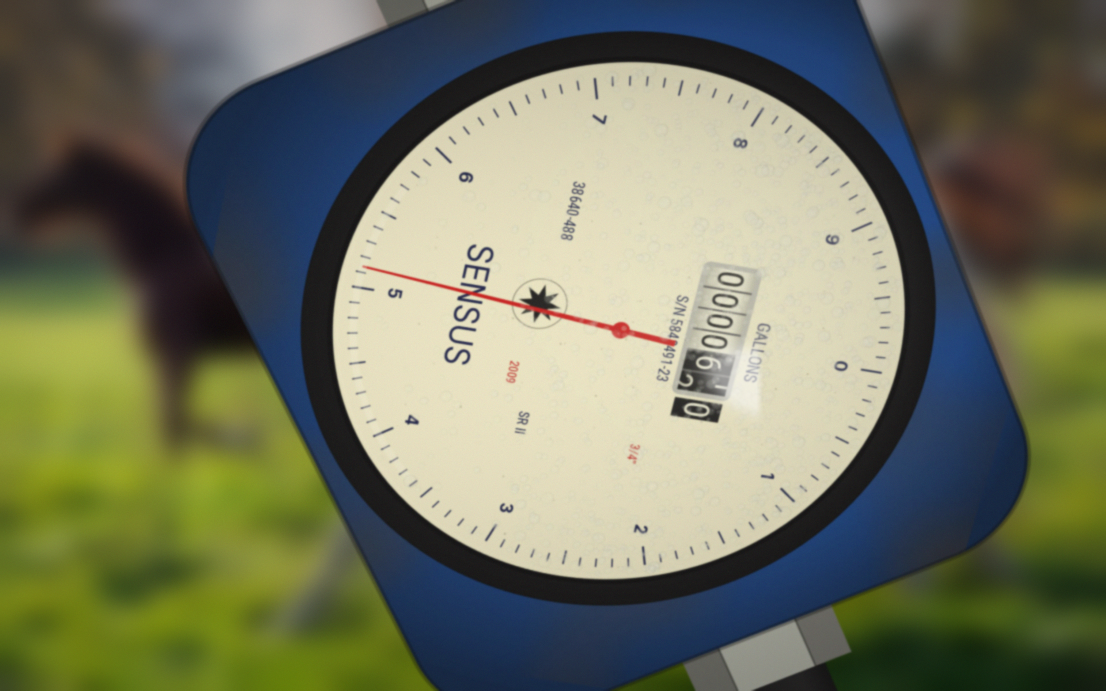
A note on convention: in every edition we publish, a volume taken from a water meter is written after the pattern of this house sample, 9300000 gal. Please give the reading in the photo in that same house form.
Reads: 615.1 gal
